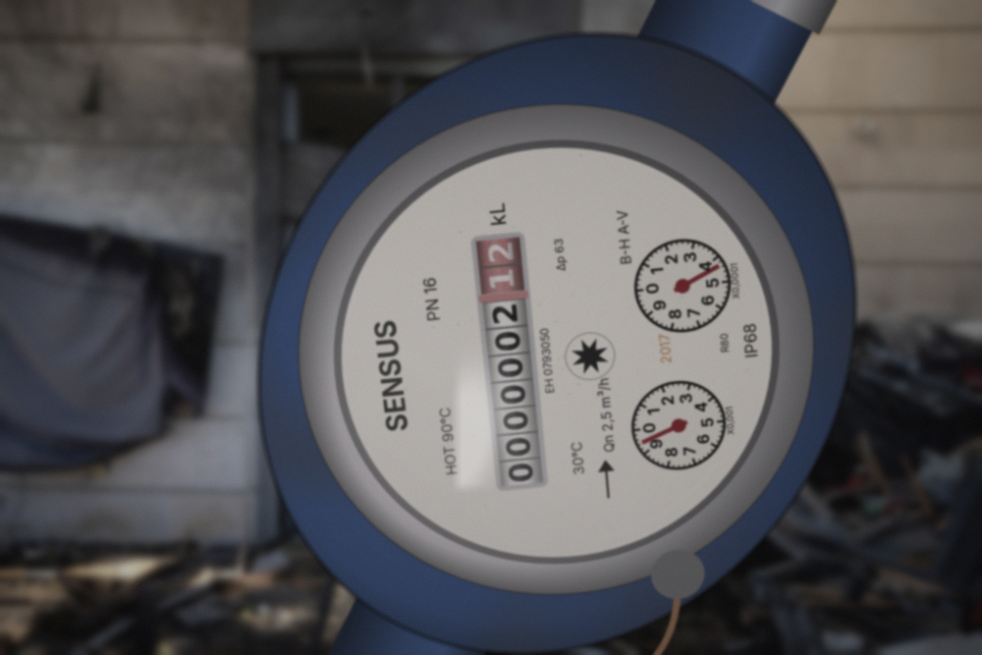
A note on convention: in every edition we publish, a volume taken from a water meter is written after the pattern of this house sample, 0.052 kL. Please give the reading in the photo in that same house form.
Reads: 2.1194 kL
